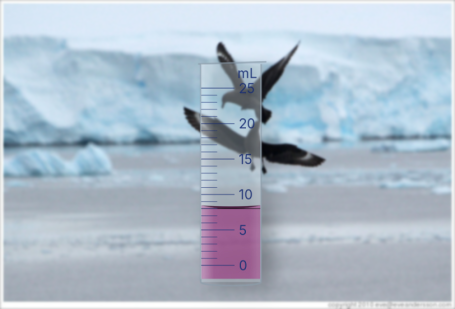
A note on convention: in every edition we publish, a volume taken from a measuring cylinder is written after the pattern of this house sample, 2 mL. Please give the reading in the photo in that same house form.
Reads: 8 mL
